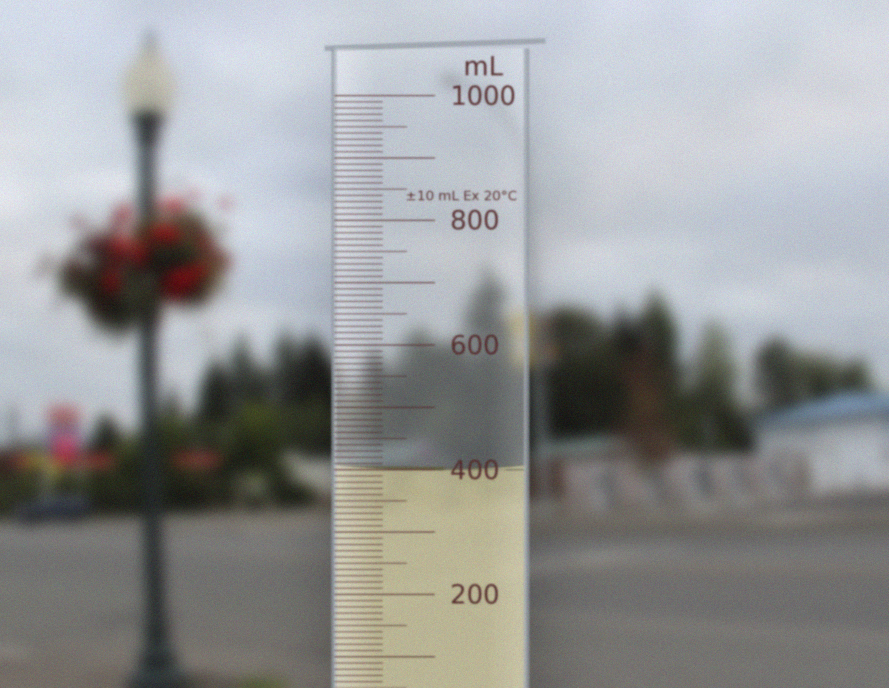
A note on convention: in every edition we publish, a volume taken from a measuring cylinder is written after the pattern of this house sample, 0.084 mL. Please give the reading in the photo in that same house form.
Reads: 400 mL
